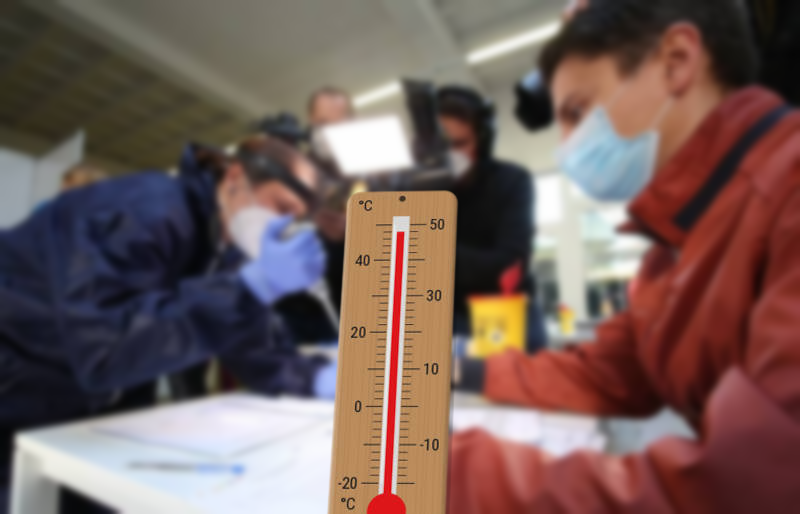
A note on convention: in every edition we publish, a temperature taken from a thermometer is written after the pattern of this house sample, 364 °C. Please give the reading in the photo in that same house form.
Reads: 48 °C
